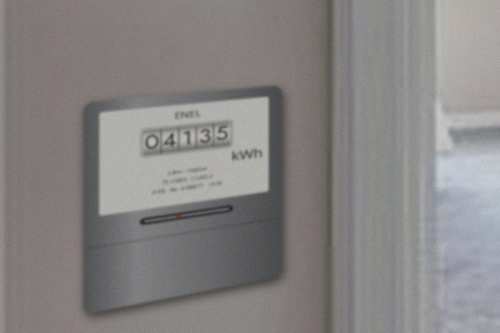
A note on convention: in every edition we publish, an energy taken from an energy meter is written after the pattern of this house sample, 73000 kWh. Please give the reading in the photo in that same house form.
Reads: 4135 kWh
